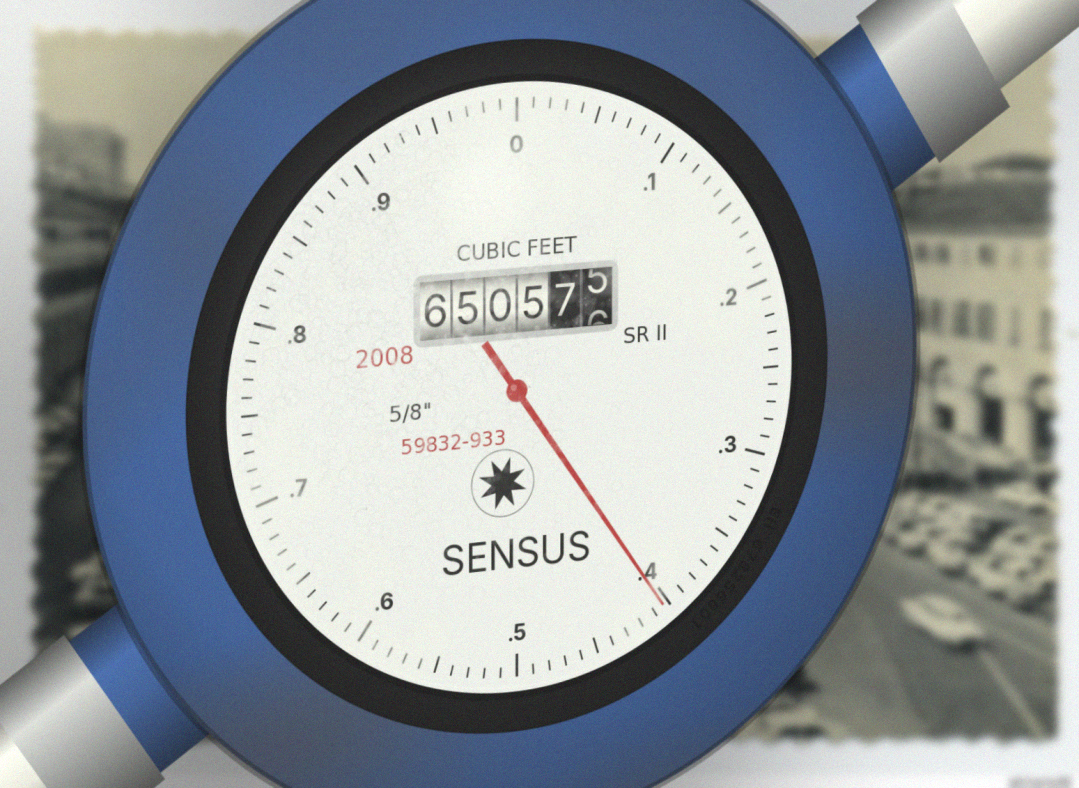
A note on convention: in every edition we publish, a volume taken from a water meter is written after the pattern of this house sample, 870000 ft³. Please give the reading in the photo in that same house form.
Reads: 650575.40 ft³
